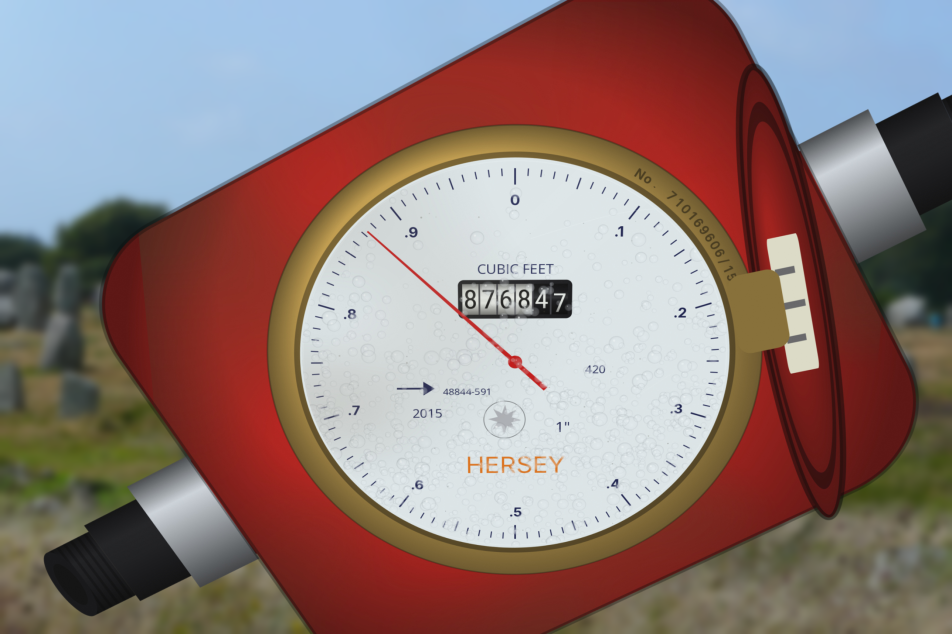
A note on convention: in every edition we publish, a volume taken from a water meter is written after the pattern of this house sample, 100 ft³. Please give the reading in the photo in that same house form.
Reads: 876846.87 ft³
